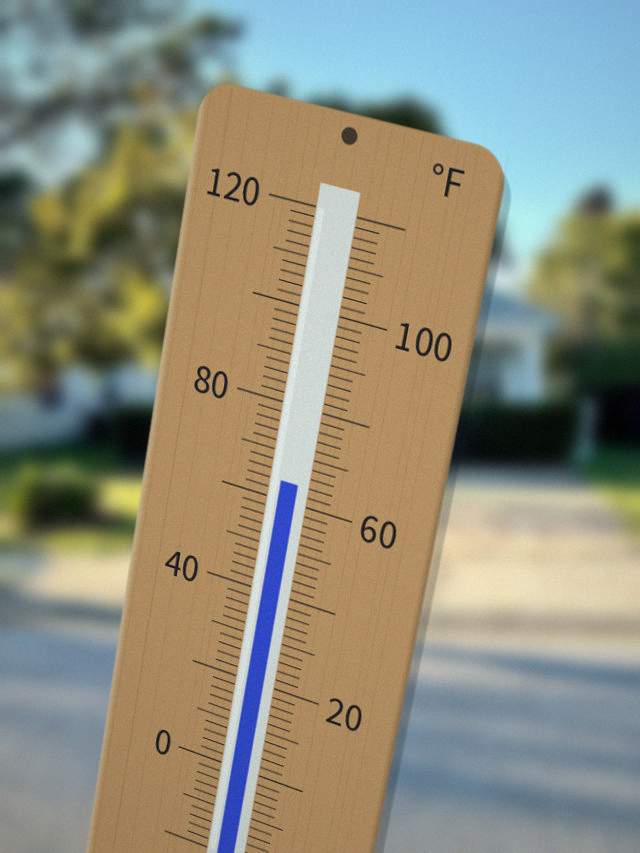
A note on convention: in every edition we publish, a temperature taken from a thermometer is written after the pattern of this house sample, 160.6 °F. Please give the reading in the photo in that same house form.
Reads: 64 °F
